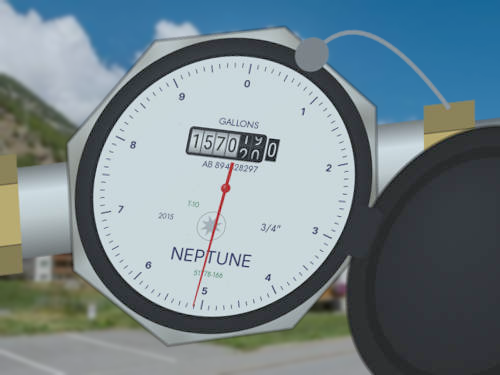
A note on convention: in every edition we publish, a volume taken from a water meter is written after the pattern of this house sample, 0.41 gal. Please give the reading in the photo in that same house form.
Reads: 1570195.1 gal
